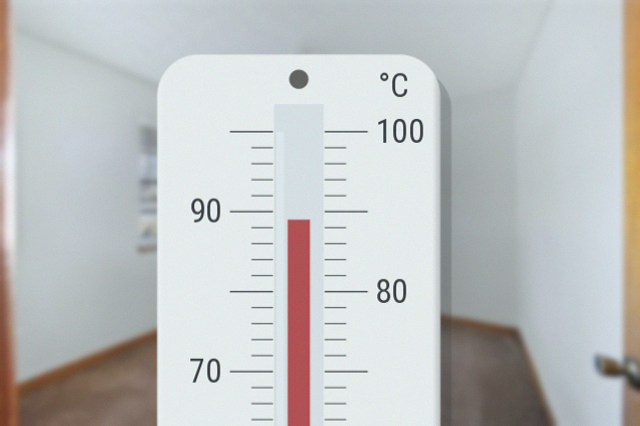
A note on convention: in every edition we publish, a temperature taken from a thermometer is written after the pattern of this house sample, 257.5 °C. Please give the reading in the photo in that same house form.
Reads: 89 °C
